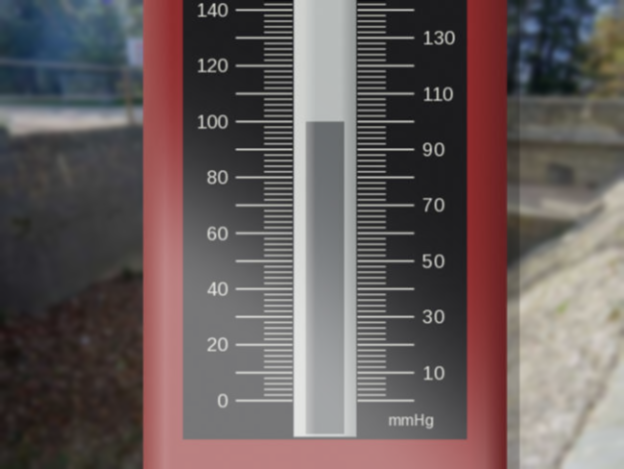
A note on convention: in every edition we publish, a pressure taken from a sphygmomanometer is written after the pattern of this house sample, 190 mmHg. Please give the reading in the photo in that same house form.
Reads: 100 mmHg
